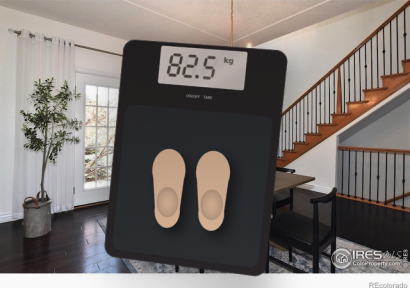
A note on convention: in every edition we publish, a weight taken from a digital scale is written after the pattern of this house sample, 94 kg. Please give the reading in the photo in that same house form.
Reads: 82.5 kg
